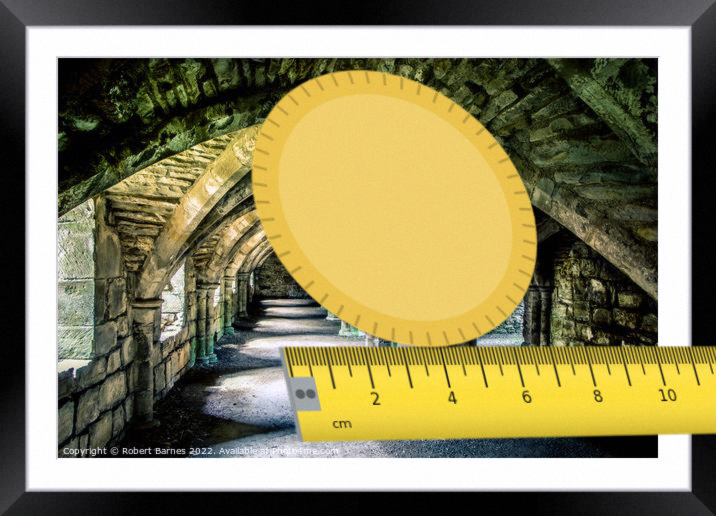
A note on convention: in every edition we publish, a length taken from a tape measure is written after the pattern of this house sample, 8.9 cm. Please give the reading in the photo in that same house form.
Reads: 7.5 cm
